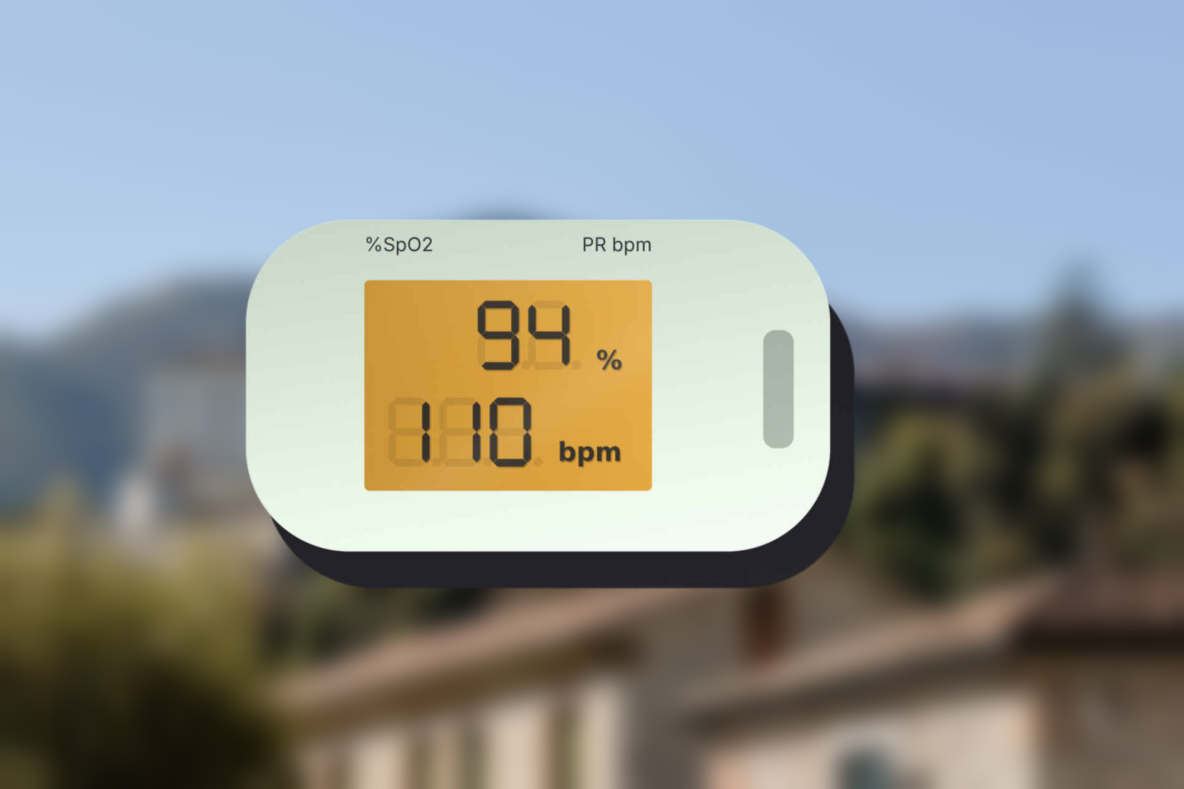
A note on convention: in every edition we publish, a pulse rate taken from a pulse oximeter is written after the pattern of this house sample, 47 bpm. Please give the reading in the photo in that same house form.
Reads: 110 bpm
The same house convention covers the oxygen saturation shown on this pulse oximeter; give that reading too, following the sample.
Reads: 94 %
